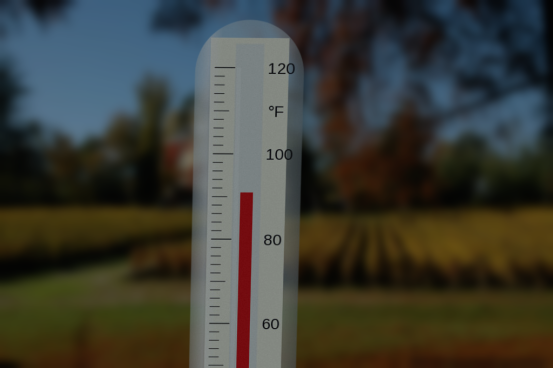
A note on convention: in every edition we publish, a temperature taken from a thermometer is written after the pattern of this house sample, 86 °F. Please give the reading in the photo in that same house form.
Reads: 91 °F
